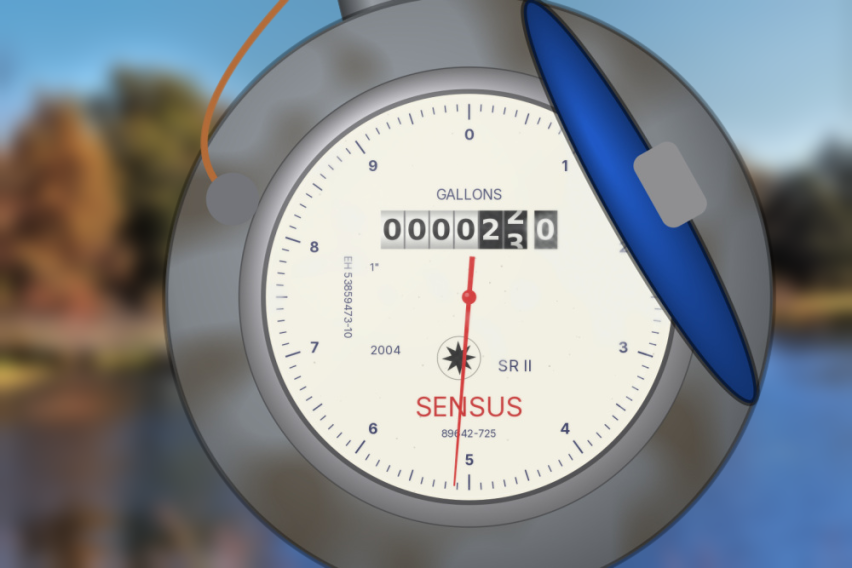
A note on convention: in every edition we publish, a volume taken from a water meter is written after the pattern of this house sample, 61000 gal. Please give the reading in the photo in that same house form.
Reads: 225.1 gal
